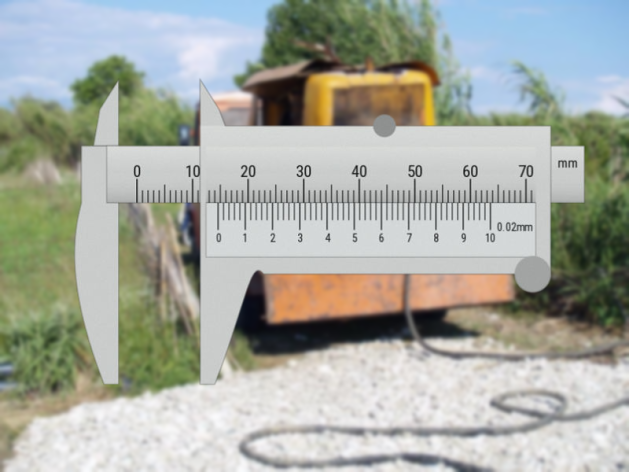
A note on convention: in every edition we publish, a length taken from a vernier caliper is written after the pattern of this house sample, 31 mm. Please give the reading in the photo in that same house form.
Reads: 14.6 mm
